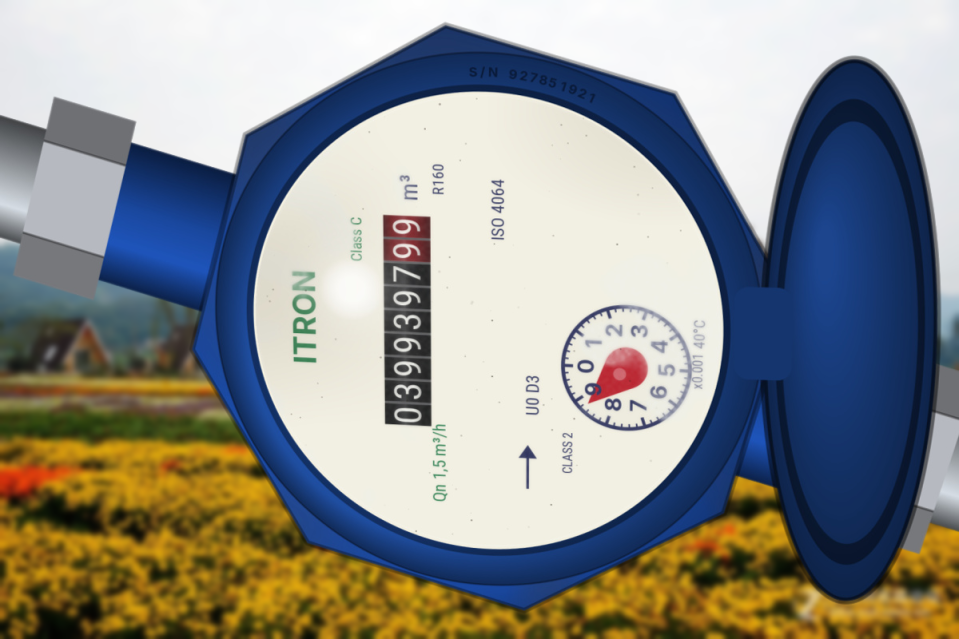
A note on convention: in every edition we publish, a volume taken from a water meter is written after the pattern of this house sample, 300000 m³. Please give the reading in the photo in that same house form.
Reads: 399397.998 m³
